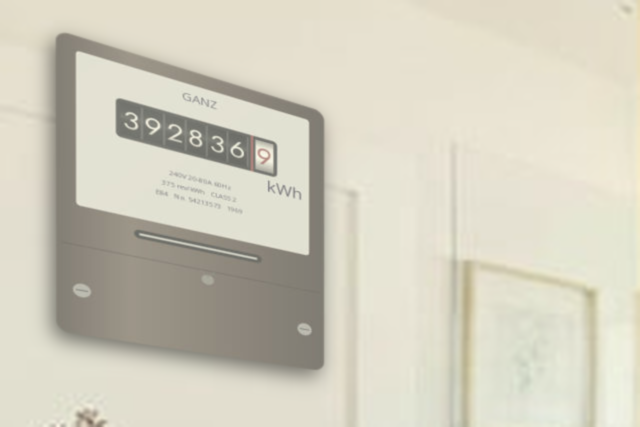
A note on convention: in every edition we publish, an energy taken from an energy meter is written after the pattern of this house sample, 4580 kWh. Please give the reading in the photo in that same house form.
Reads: 392836.9 kWh
